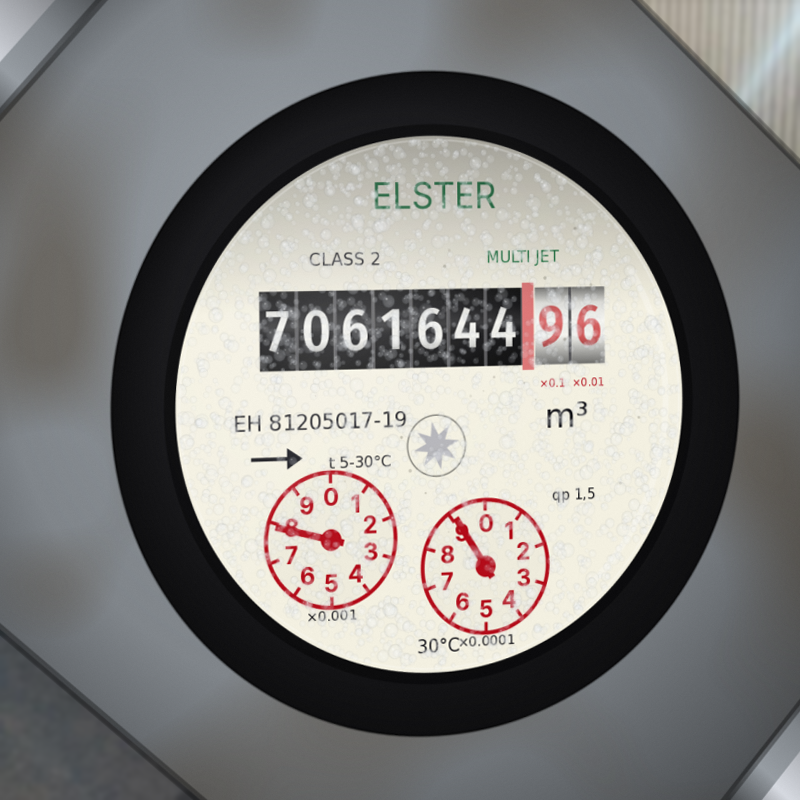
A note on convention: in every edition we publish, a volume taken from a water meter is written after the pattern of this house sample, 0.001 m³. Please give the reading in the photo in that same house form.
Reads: 7061644.9679 m³
